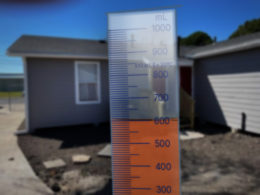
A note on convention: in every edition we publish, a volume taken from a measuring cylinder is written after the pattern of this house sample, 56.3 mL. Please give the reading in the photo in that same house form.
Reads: 600 mL
